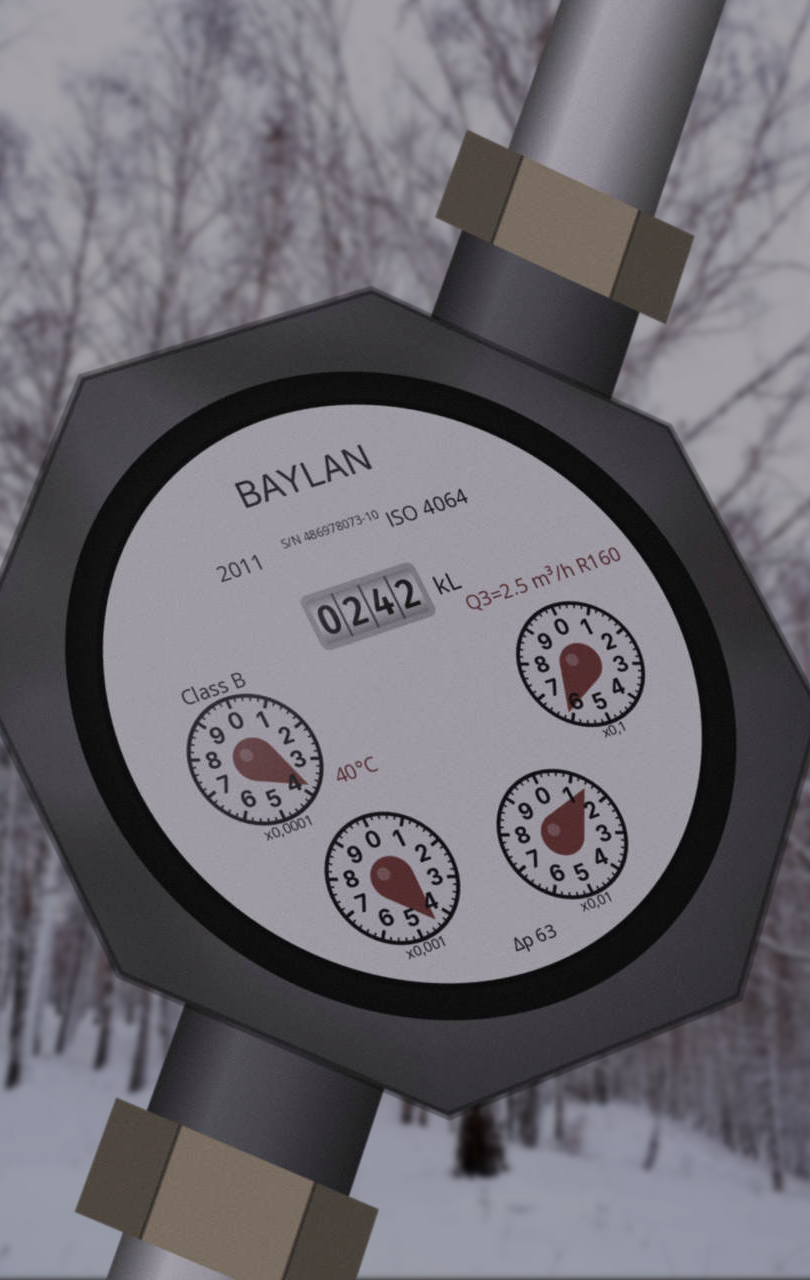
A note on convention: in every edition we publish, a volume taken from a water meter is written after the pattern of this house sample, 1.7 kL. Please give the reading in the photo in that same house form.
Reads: 242.6143 kL
